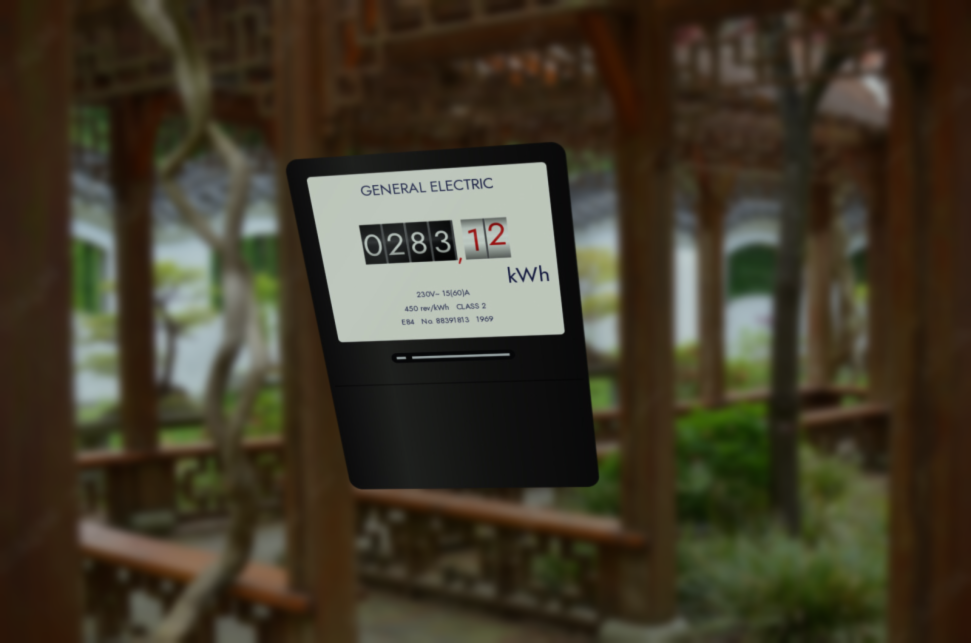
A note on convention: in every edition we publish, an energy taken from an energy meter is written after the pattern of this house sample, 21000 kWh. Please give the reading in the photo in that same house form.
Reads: 283.12 kWh
